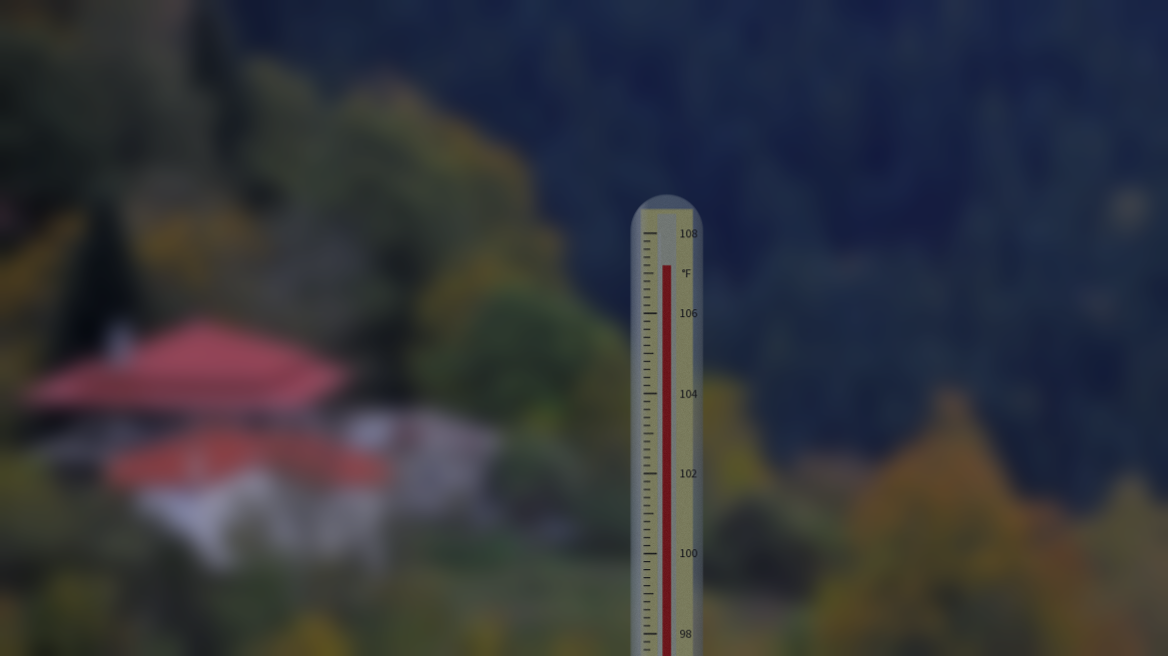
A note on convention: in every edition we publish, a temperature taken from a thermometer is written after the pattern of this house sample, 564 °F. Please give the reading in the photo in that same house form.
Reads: 107.2 °F
